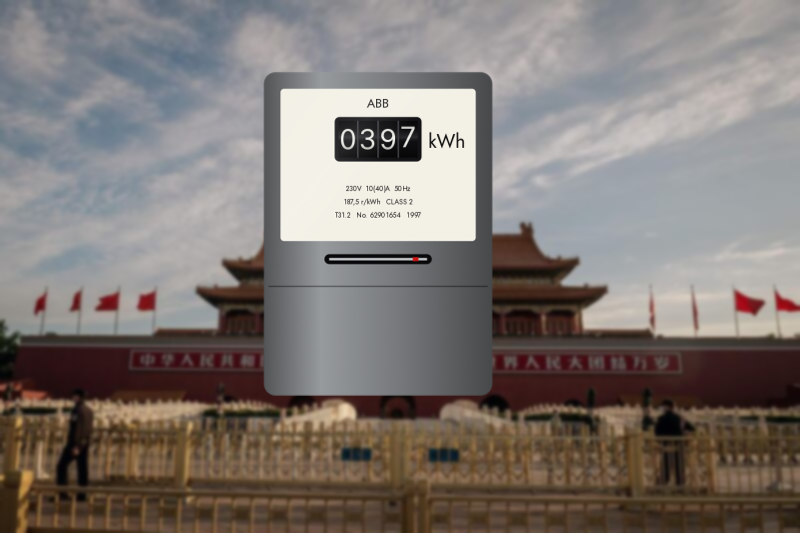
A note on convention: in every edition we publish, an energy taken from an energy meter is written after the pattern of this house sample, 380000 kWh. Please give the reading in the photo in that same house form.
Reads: 397 kWh
